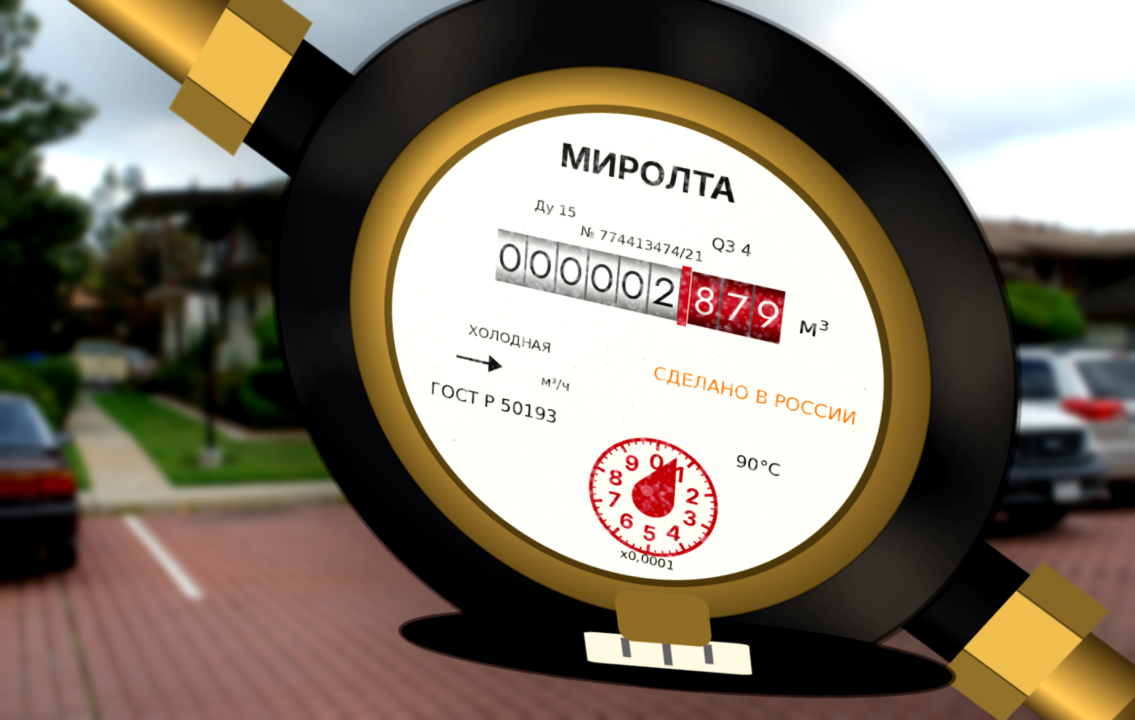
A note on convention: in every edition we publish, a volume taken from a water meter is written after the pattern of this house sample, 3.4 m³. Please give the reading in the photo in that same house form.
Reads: 2.8790 m³
